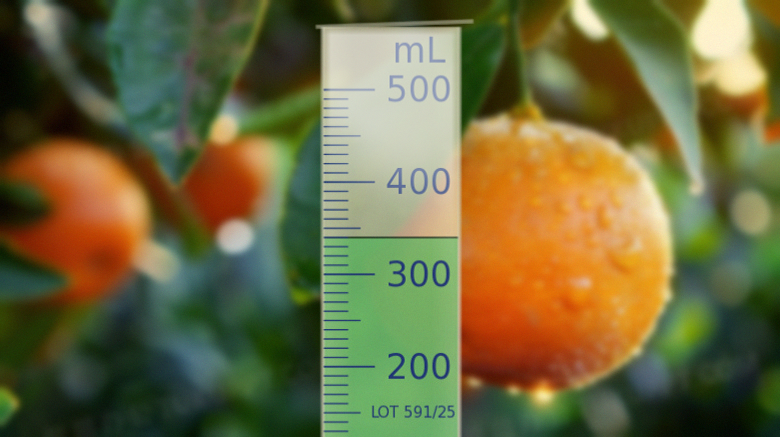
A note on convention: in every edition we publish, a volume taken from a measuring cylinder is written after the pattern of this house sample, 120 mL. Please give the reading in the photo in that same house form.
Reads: 340 mL
